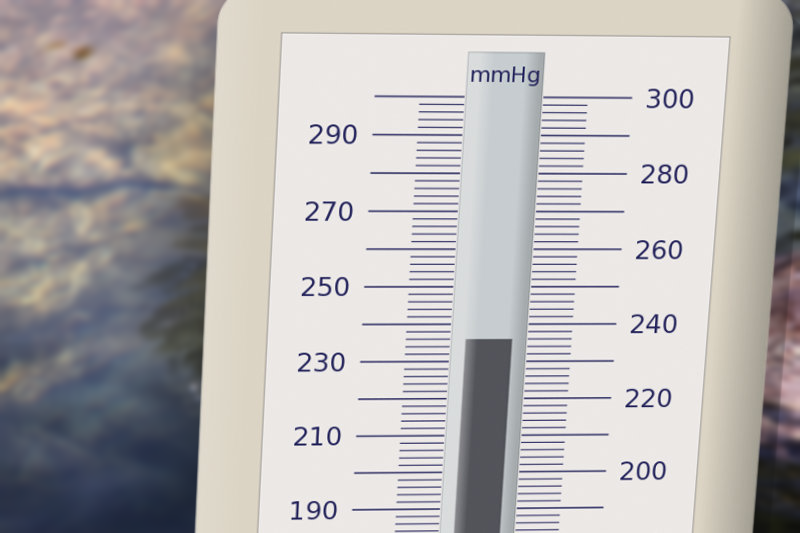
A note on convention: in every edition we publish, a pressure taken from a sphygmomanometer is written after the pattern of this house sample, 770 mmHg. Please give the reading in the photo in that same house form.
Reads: 236 mmHg
